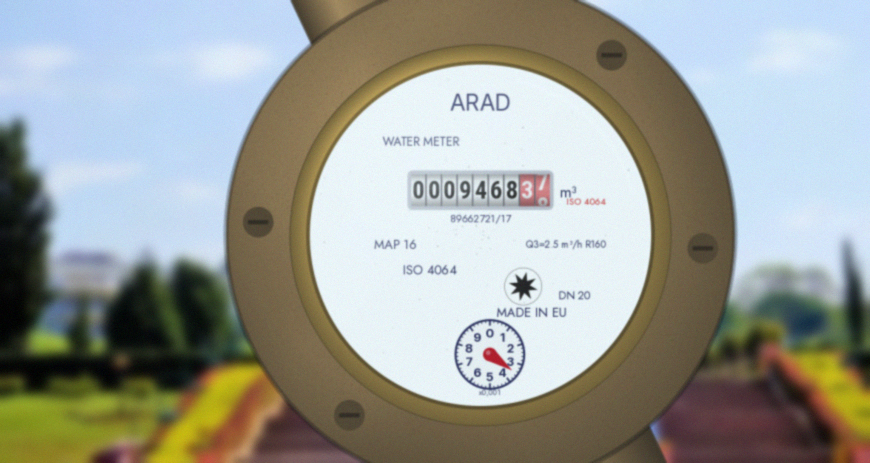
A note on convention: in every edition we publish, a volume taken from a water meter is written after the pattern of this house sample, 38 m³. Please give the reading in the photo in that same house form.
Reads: 9468.373 m³
